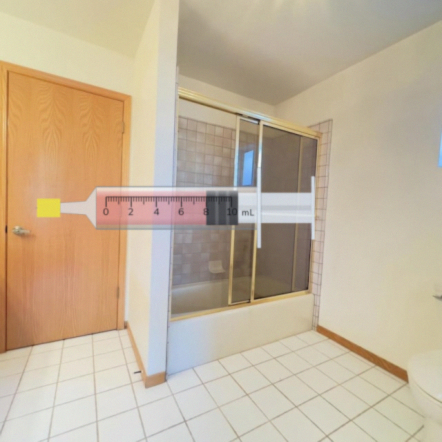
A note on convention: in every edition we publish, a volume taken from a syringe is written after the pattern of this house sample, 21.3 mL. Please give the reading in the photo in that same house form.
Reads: 8 mL
